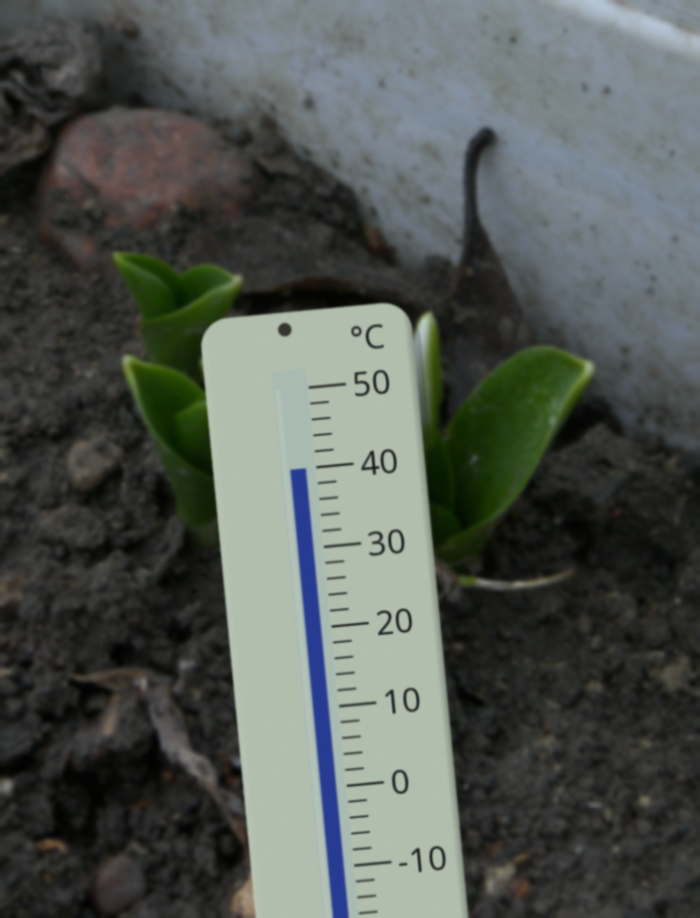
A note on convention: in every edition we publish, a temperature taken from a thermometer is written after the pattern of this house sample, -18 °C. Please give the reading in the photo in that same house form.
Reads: 40 °C
